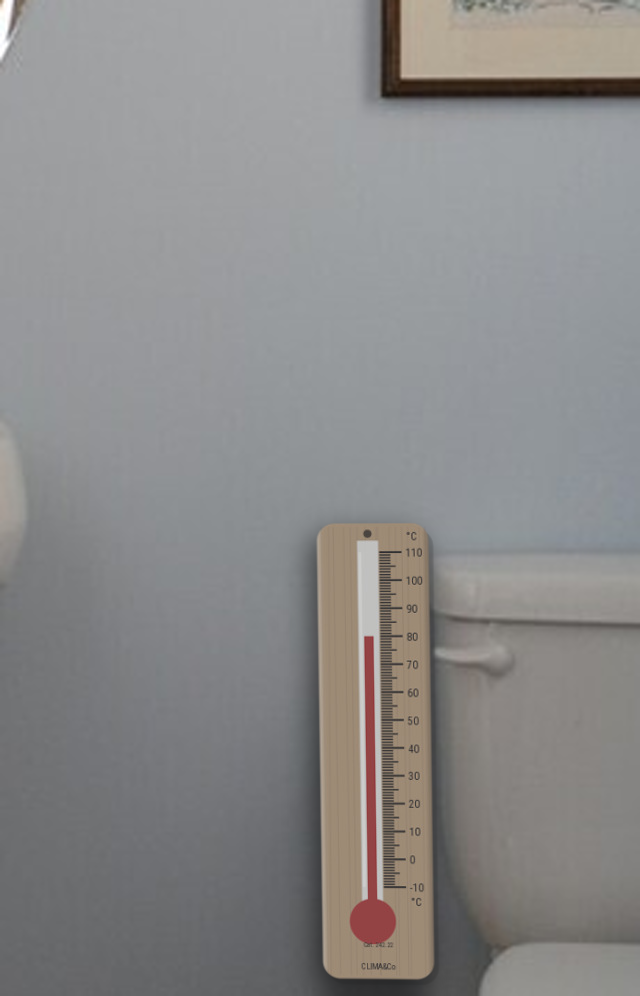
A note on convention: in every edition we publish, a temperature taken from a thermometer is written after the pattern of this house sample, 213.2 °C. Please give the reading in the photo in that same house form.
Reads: 80 °C
